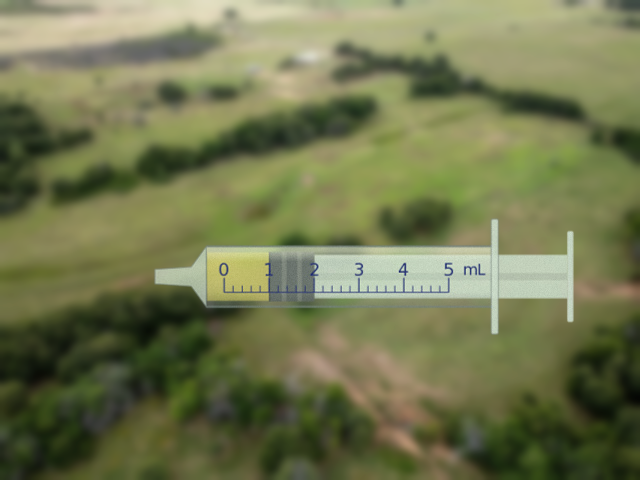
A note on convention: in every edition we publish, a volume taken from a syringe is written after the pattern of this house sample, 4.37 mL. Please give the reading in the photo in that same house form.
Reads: 1 mL
